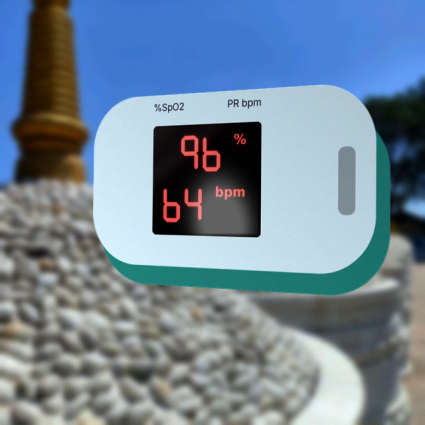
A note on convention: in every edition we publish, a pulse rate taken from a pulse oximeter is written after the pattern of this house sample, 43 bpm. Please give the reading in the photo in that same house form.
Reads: 64 bpm
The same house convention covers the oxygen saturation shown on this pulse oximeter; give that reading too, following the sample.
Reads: 96 %
